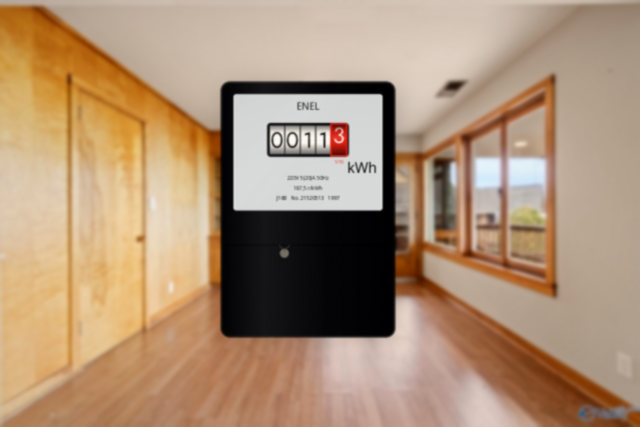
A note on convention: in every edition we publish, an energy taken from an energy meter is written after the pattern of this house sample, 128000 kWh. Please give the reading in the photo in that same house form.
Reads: 11.3 kWh
